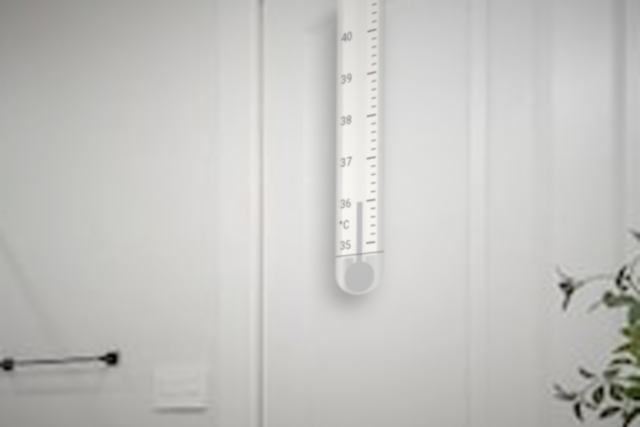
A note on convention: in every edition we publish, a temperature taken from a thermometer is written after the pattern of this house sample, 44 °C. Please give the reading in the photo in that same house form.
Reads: 36 °C
